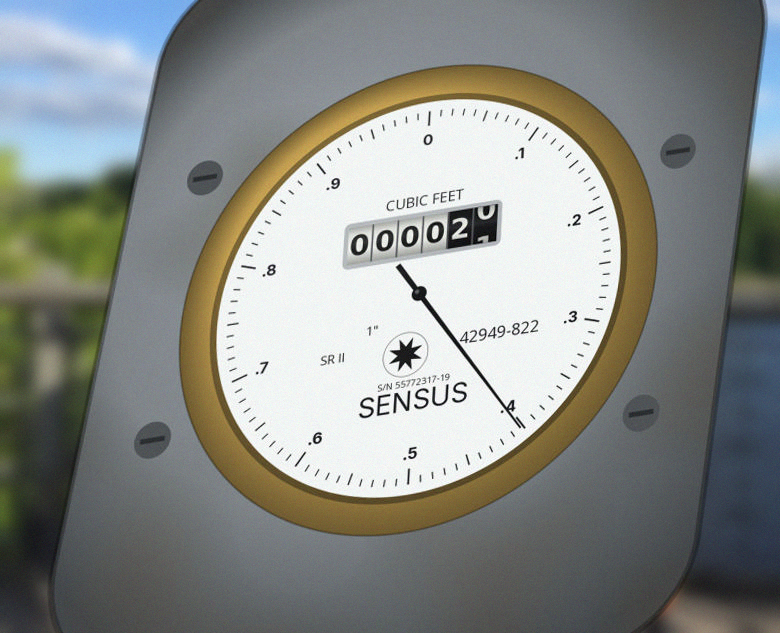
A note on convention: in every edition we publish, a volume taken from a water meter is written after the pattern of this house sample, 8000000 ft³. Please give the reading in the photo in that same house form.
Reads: 20.40 ft³
